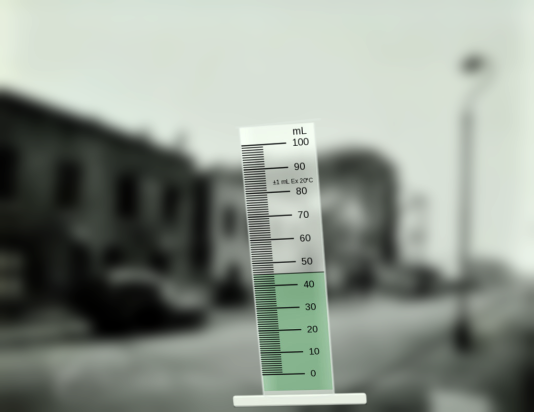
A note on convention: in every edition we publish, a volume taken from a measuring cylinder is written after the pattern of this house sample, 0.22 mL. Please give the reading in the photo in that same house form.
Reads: 45 mL
